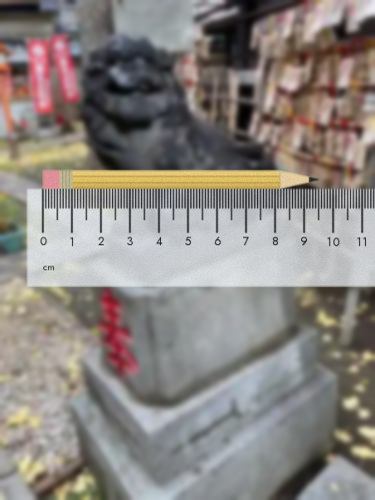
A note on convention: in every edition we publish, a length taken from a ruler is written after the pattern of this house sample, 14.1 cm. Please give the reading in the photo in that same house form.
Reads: 9.5 cm
